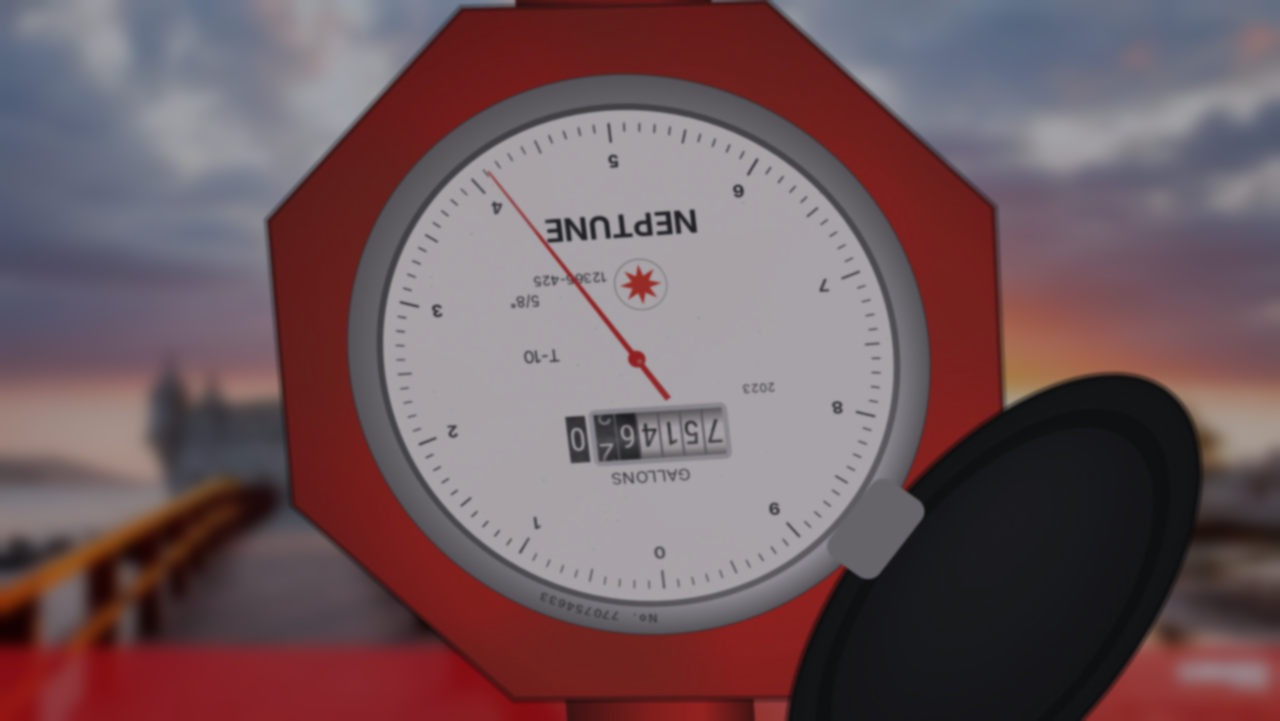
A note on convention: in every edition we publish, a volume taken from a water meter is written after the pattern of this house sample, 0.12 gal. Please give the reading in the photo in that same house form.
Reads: 7514624.1 gal
